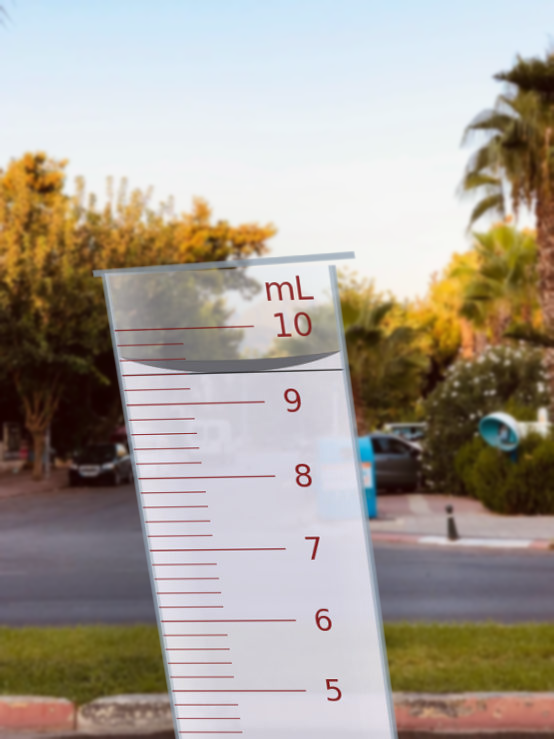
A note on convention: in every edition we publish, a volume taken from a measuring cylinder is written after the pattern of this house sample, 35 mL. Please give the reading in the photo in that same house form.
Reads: 9.4 mL
